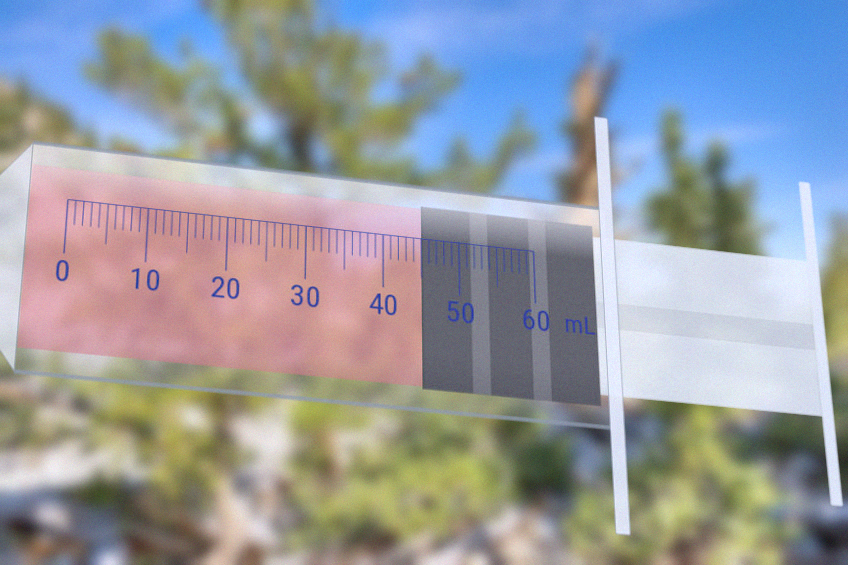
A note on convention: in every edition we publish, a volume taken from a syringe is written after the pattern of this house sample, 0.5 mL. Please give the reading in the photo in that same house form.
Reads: 45 mL
